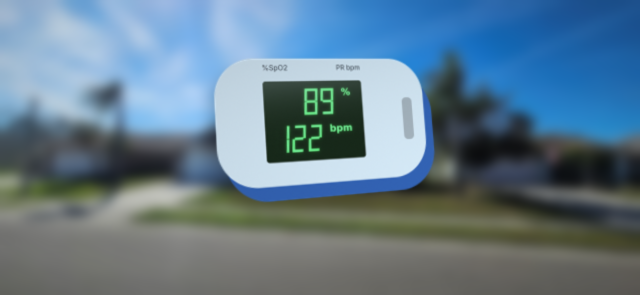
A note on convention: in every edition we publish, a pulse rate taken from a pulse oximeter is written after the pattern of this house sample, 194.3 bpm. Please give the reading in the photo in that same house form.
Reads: 122 bpm
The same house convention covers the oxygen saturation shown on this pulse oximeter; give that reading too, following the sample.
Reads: 89 %
